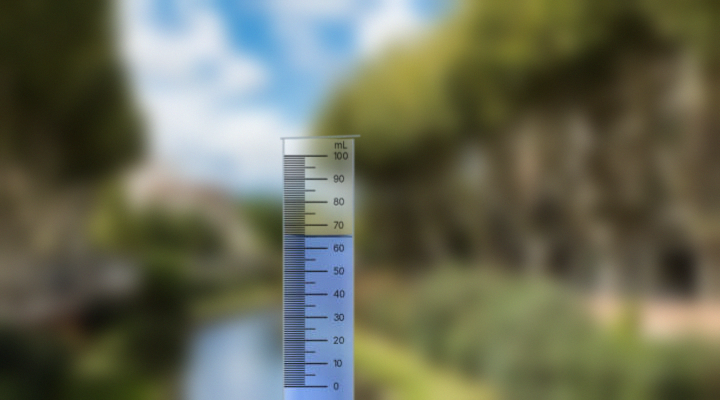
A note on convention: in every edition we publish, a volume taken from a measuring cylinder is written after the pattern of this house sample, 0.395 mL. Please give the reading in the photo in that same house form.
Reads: 65 mL
